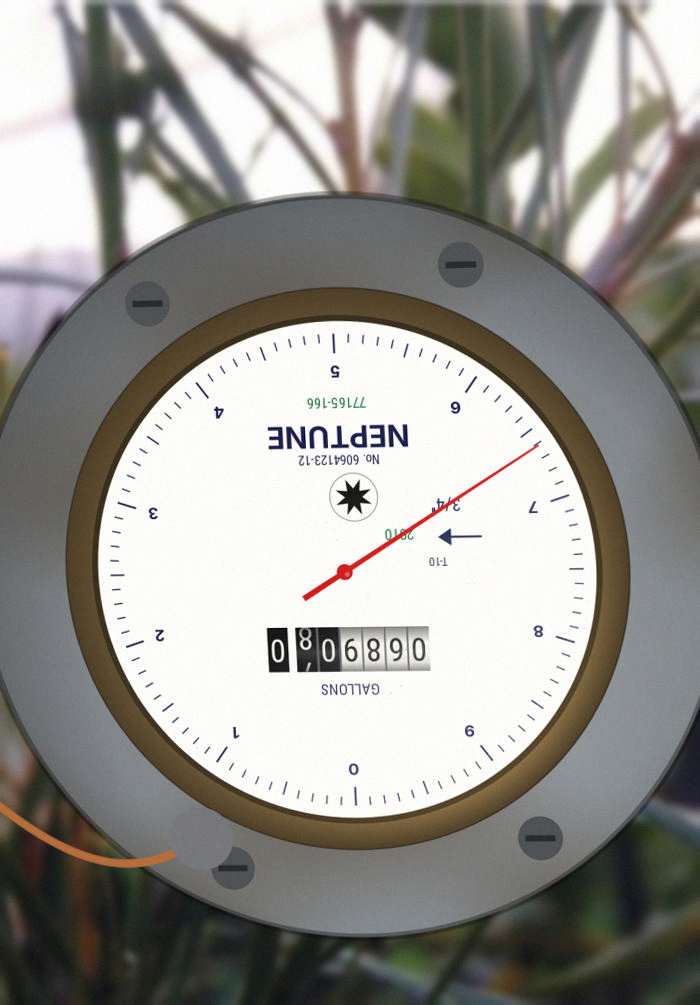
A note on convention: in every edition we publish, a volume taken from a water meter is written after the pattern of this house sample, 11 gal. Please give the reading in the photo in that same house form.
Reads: 689076.6 gal
